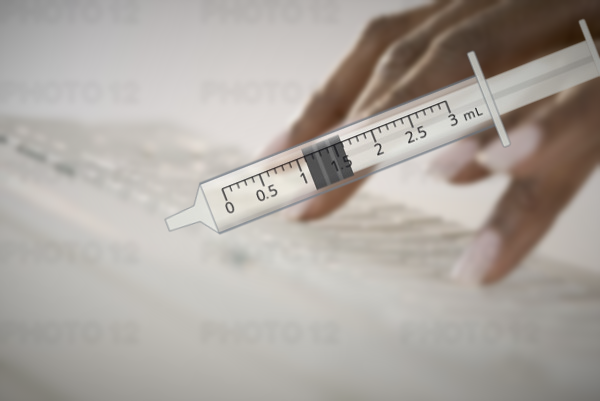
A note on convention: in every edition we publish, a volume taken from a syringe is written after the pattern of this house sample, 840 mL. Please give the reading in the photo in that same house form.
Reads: 1.1 mL
